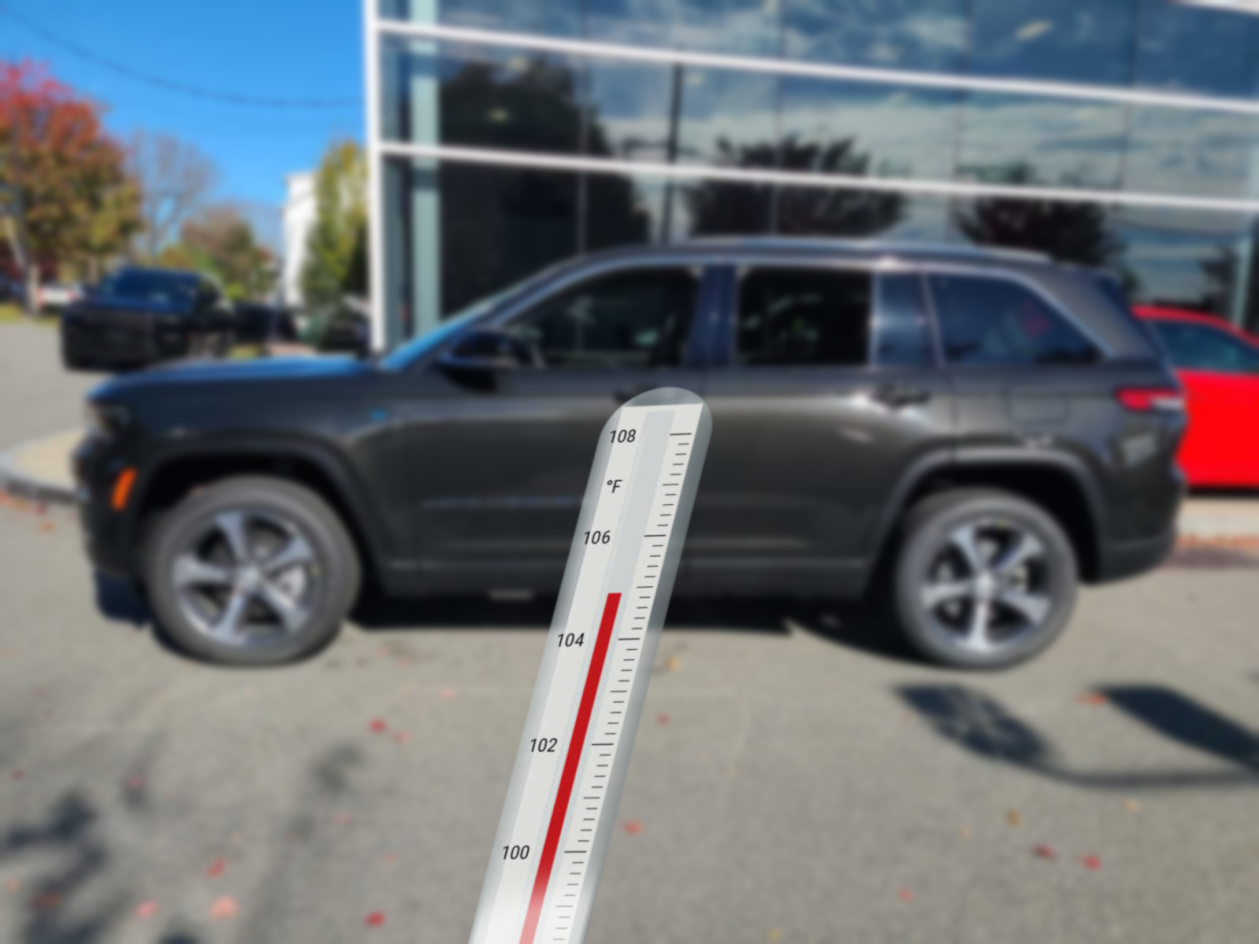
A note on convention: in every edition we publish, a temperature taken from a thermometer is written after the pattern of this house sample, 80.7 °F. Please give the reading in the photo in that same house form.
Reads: 104.9 °F
